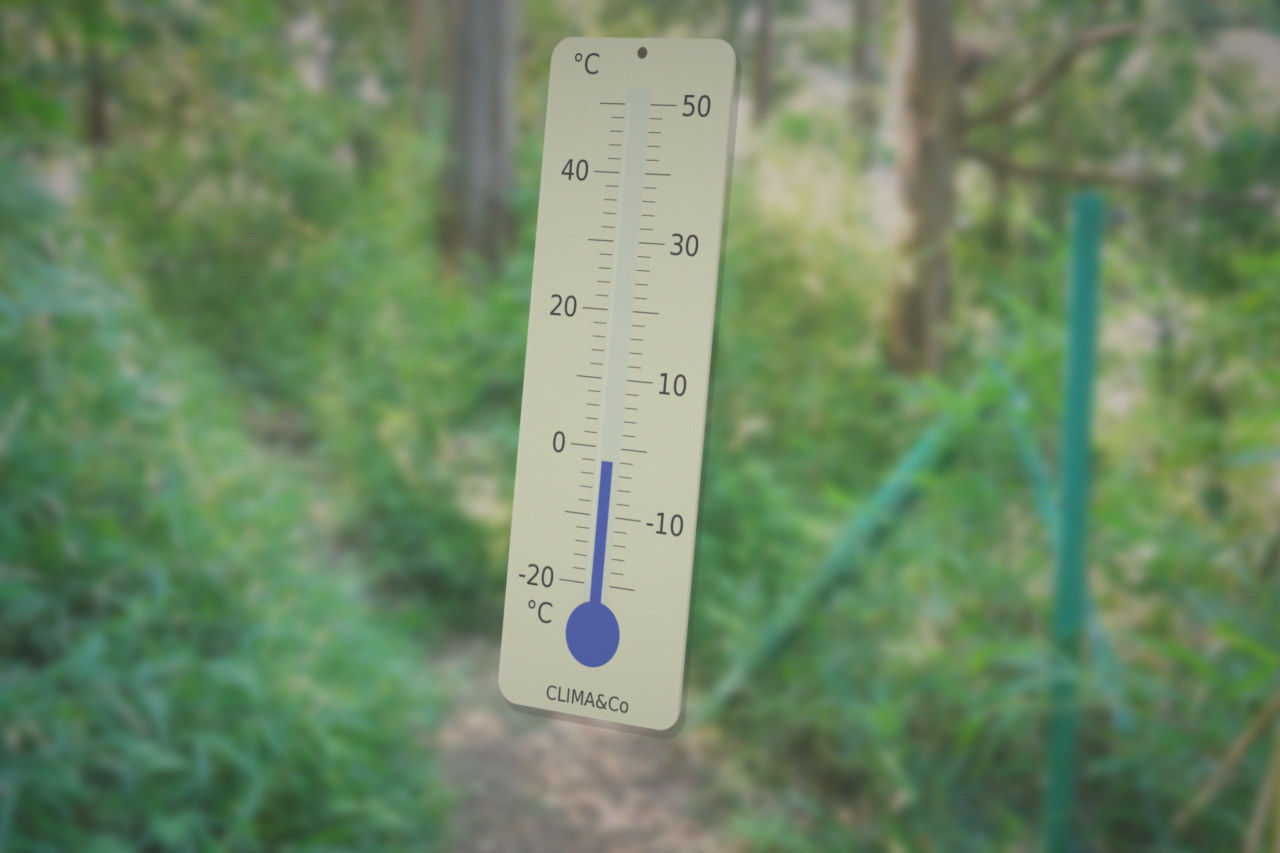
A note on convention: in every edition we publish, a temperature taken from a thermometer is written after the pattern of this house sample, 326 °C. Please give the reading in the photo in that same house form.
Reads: -2 °C
